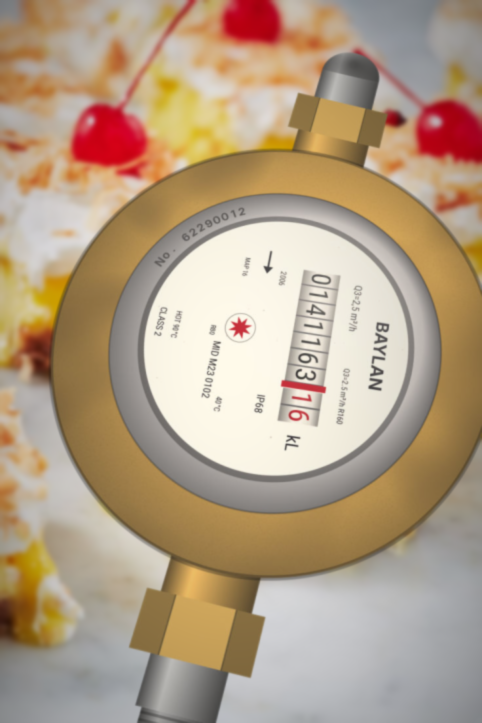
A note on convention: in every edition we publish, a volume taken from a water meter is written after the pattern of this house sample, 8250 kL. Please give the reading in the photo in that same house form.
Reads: 141163.16 kL
